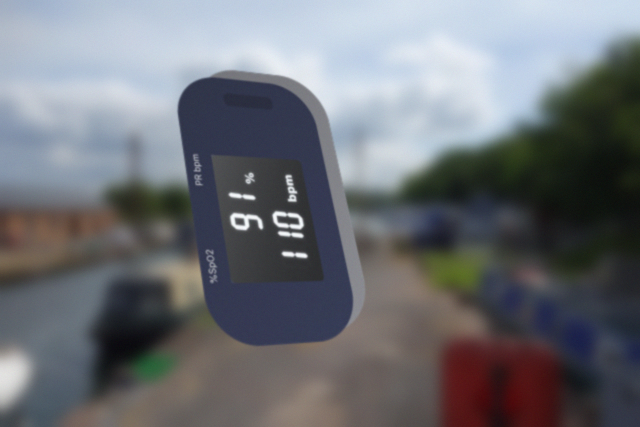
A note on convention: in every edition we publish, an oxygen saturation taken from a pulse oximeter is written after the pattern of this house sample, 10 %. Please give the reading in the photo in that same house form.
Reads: 91 %
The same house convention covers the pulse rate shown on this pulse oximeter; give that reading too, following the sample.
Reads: 110 bpm
